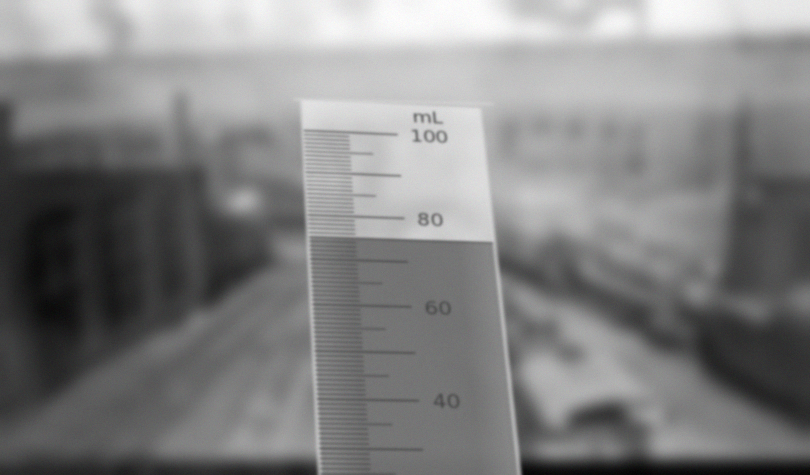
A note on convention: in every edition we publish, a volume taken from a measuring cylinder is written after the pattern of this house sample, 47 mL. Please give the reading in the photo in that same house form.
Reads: 75 mL
